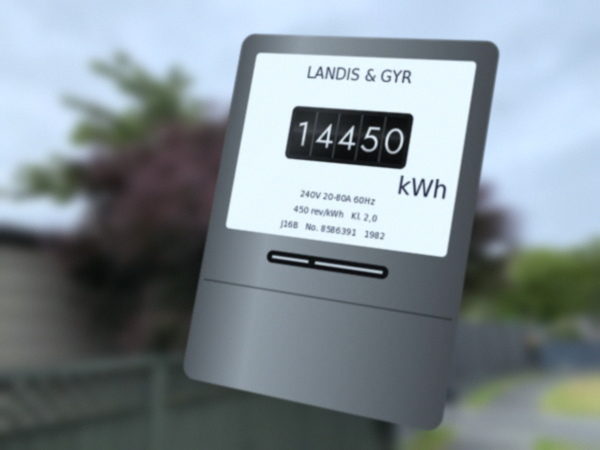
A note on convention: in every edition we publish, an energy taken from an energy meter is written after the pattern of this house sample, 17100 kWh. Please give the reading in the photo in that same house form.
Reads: 14450 kWh
